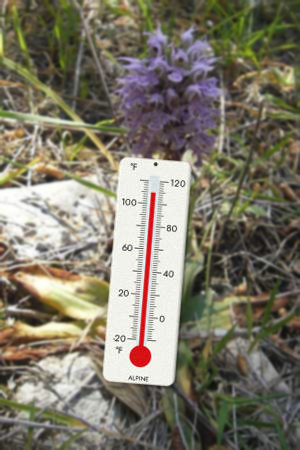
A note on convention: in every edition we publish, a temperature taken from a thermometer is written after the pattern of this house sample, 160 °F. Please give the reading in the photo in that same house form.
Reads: 110 °F
